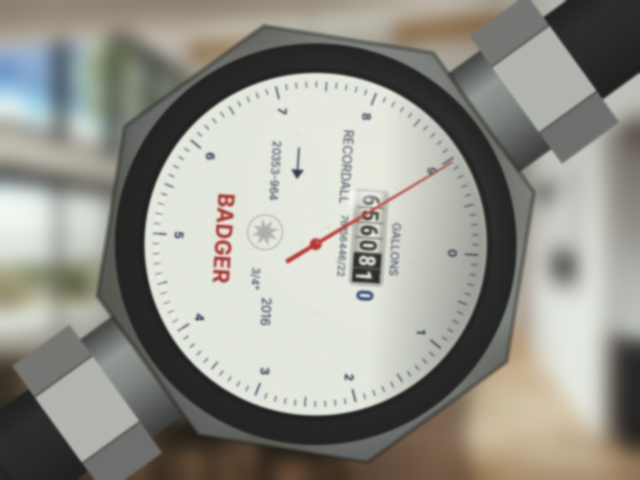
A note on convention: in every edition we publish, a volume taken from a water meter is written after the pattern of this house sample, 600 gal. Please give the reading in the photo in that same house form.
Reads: 6560809.0 gal
